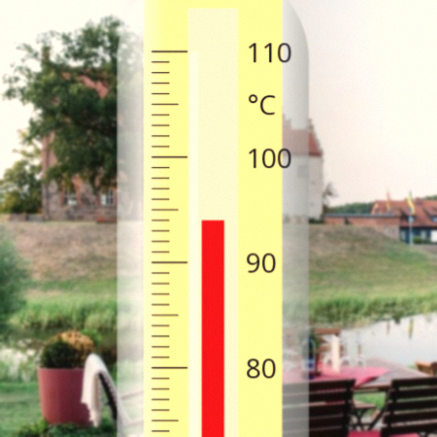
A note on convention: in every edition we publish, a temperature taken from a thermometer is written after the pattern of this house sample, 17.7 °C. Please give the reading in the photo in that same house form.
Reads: 94 °C
